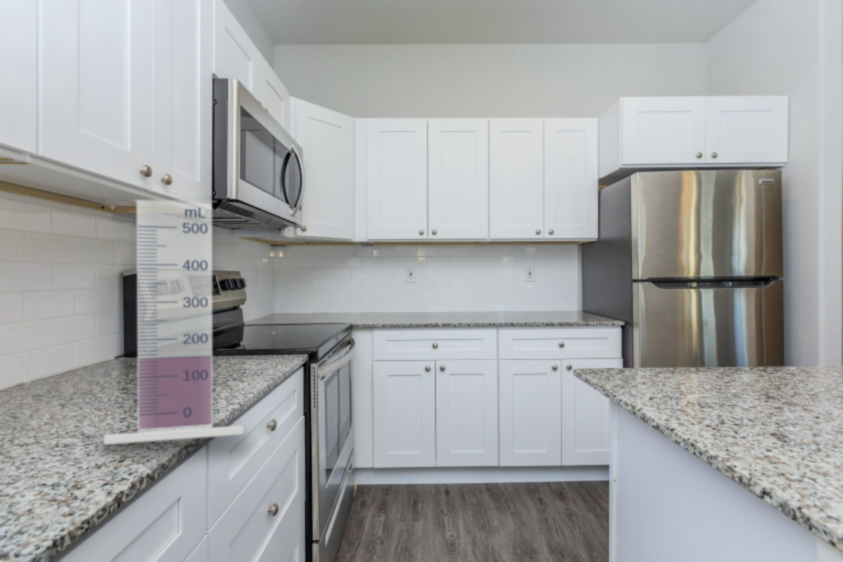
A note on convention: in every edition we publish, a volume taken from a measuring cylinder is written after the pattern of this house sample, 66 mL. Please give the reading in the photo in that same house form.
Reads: 150 mL
